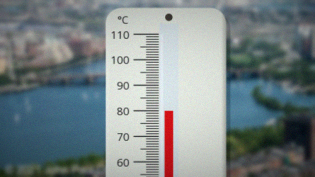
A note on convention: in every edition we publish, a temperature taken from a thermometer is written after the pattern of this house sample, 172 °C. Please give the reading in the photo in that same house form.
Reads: 80 °C
